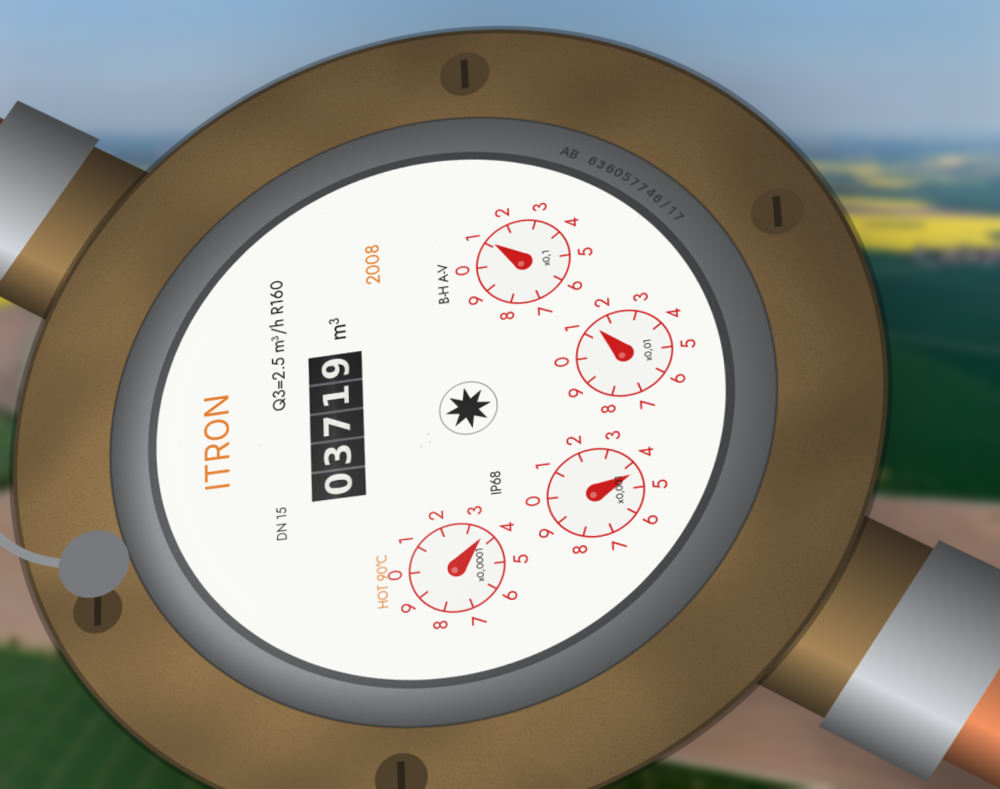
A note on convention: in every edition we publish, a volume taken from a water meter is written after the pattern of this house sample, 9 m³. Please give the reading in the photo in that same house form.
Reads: 3719.1143 m³
